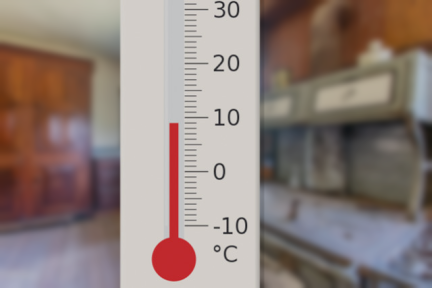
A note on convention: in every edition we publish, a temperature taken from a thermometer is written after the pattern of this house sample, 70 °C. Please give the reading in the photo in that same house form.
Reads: 9 °C
